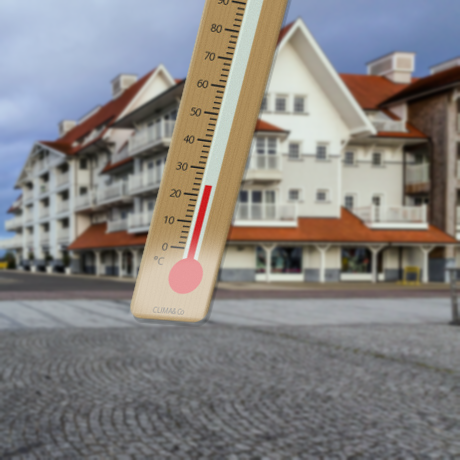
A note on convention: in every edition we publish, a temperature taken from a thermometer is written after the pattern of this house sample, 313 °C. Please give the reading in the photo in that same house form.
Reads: 24 °C
